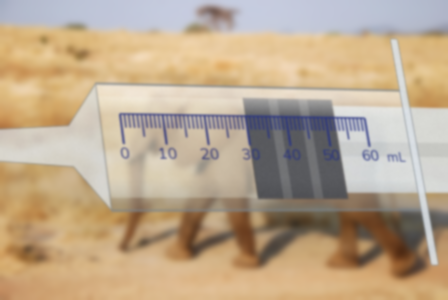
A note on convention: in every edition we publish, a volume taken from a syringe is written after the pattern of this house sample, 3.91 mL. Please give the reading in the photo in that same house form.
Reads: 30 mL
